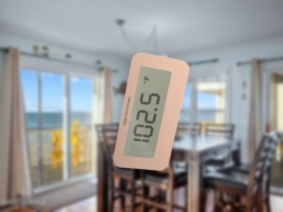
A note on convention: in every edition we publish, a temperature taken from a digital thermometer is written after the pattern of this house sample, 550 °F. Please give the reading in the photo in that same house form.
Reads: 102.5 °F
